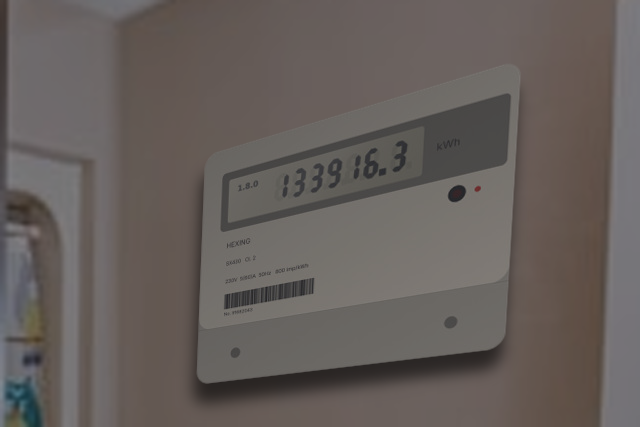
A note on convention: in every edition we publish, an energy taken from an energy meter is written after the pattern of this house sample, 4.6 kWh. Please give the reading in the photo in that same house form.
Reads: 133916.3 kWh
